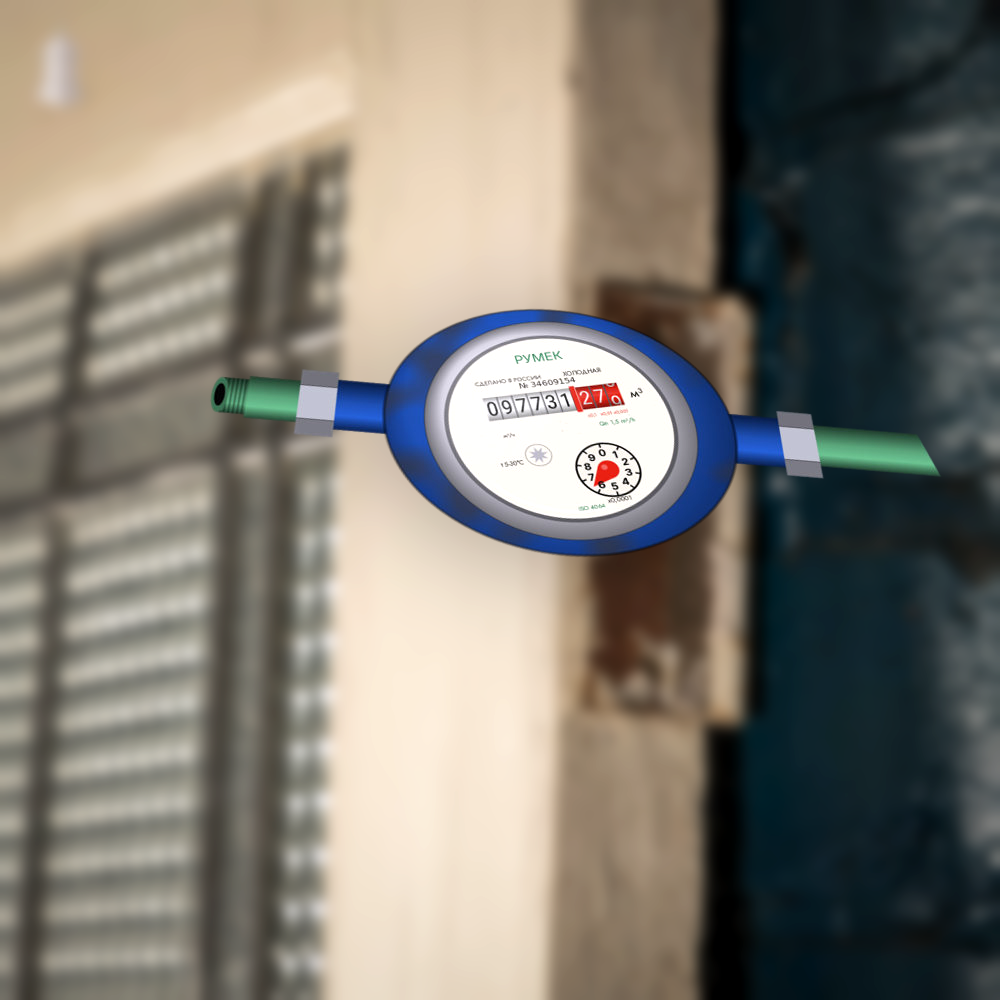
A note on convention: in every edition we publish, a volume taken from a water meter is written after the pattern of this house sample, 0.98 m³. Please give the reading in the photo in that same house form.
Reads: 97731.2786 m³
